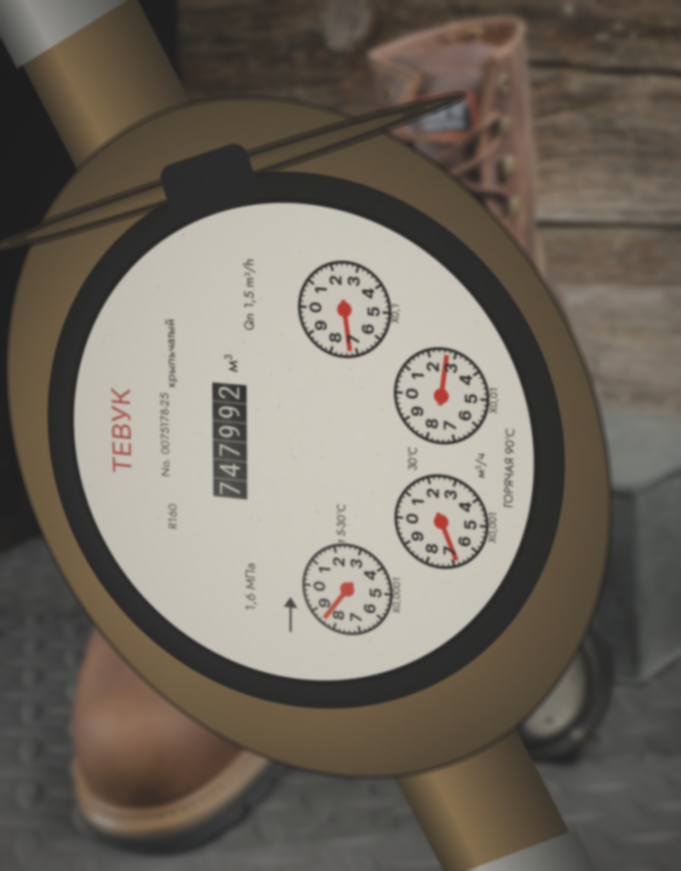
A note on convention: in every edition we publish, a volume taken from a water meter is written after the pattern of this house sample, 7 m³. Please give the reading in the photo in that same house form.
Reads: 747992.7268 m³
